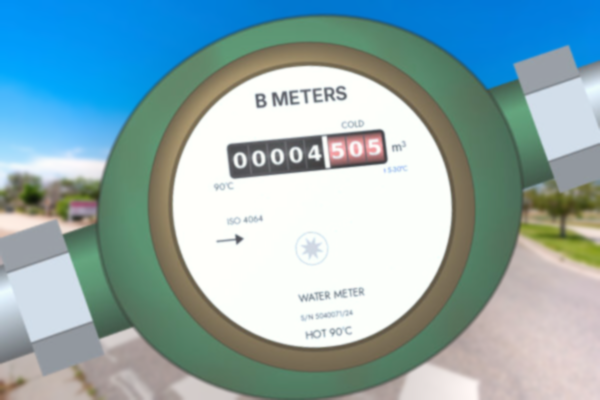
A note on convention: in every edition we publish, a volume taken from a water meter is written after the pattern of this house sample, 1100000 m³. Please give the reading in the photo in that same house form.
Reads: 4.505 m³
